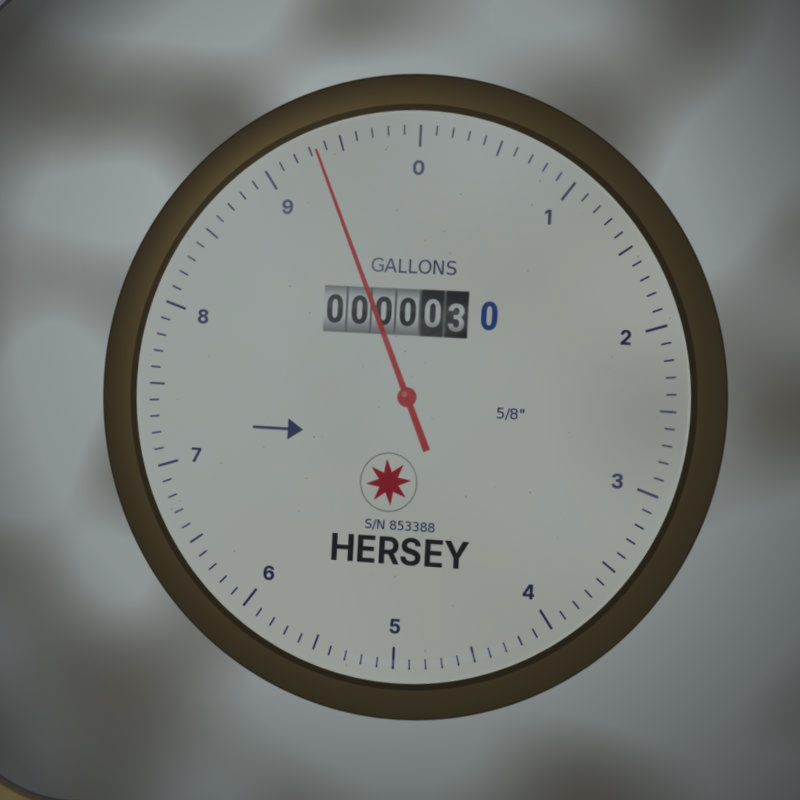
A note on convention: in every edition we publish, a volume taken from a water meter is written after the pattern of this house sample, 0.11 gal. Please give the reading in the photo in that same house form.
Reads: 29.3 gal
